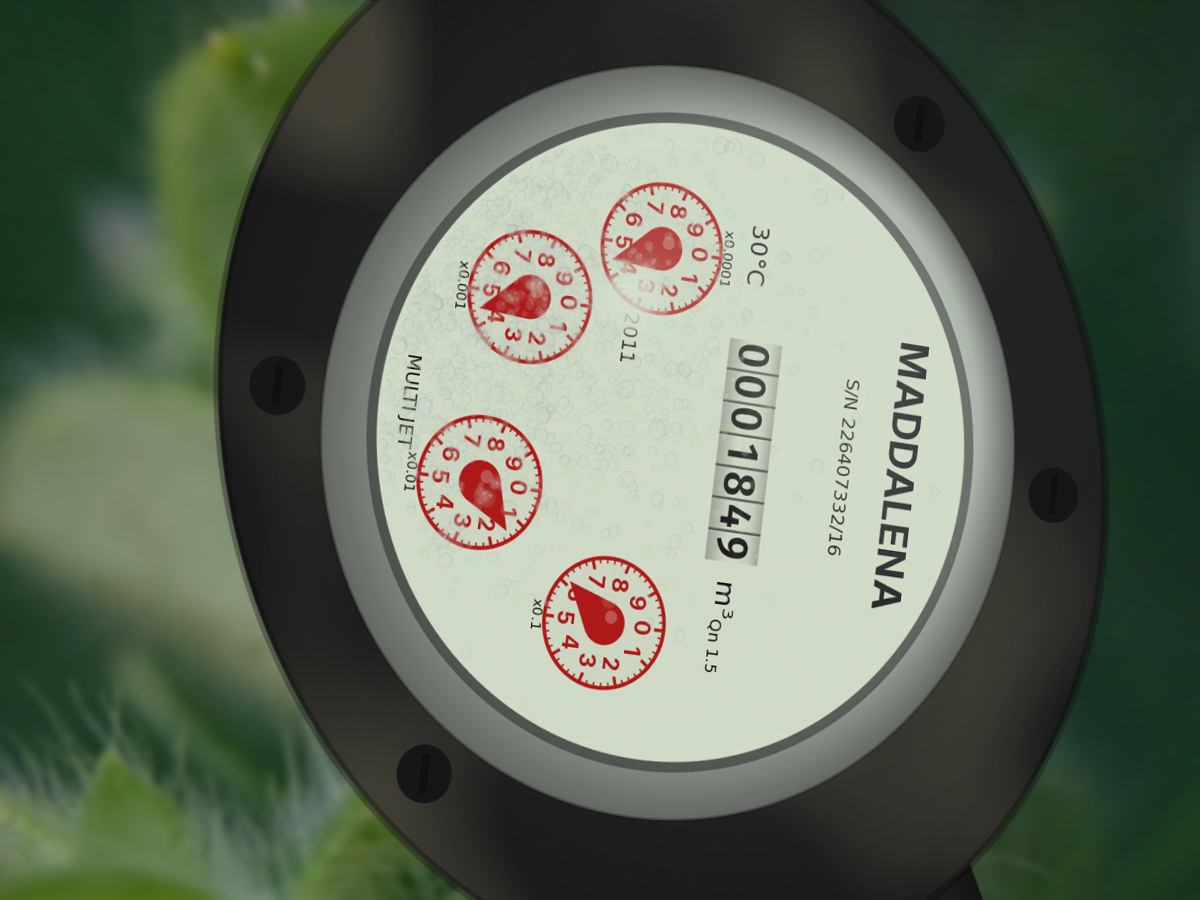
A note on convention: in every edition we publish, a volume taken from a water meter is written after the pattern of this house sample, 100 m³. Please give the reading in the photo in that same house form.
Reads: 1849.6144 m³
